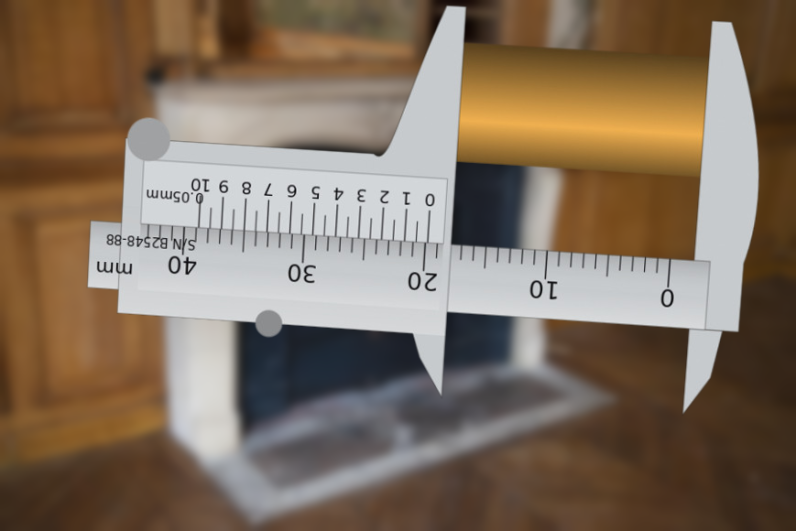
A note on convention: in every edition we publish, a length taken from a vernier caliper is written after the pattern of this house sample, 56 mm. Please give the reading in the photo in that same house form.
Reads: 19.8 mm
